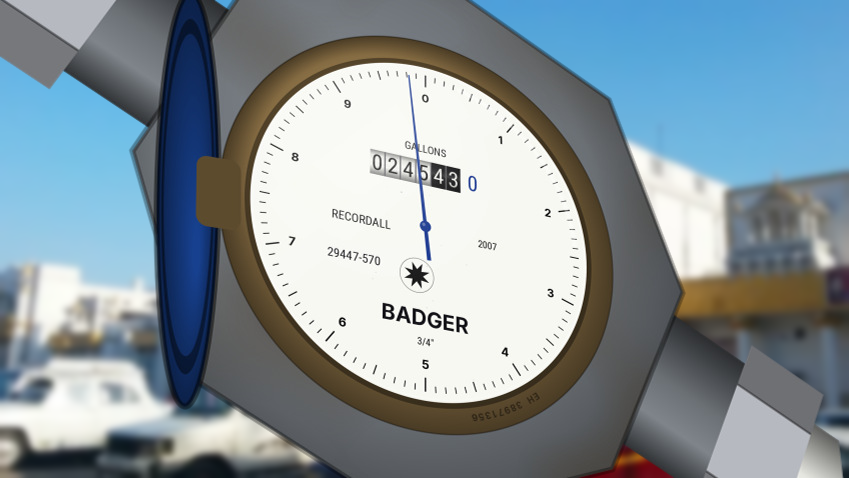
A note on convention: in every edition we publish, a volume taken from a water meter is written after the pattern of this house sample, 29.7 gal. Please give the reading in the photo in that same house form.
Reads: 245429.8 gal
